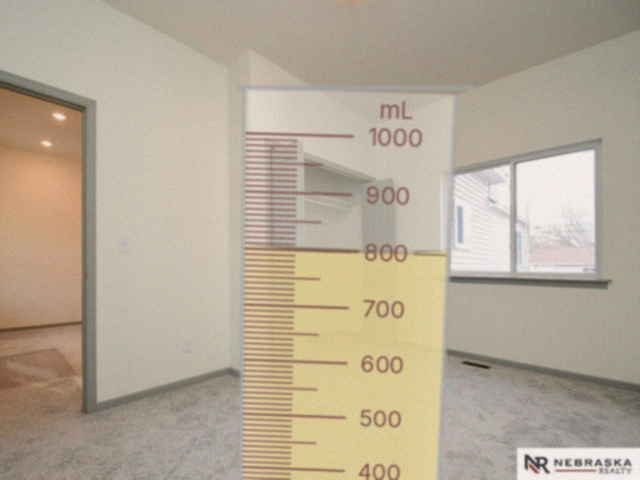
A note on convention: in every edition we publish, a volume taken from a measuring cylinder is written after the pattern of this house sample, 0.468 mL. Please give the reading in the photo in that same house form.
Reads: 800 mL
